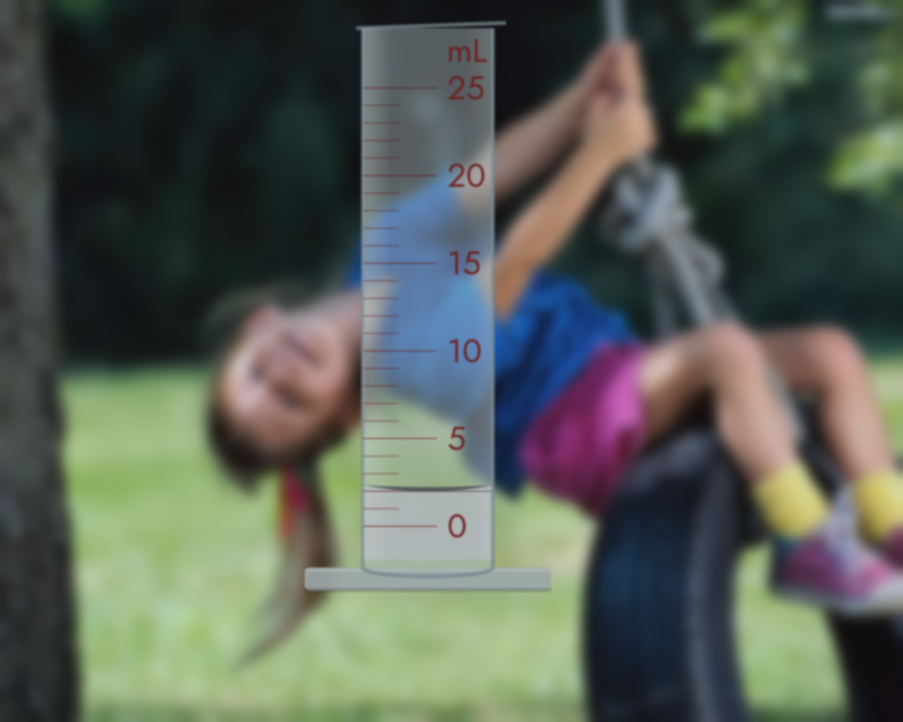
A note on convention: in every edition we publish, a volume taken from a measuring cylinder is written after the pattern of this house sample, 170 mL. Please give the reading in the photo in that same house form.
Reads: 2 mL
